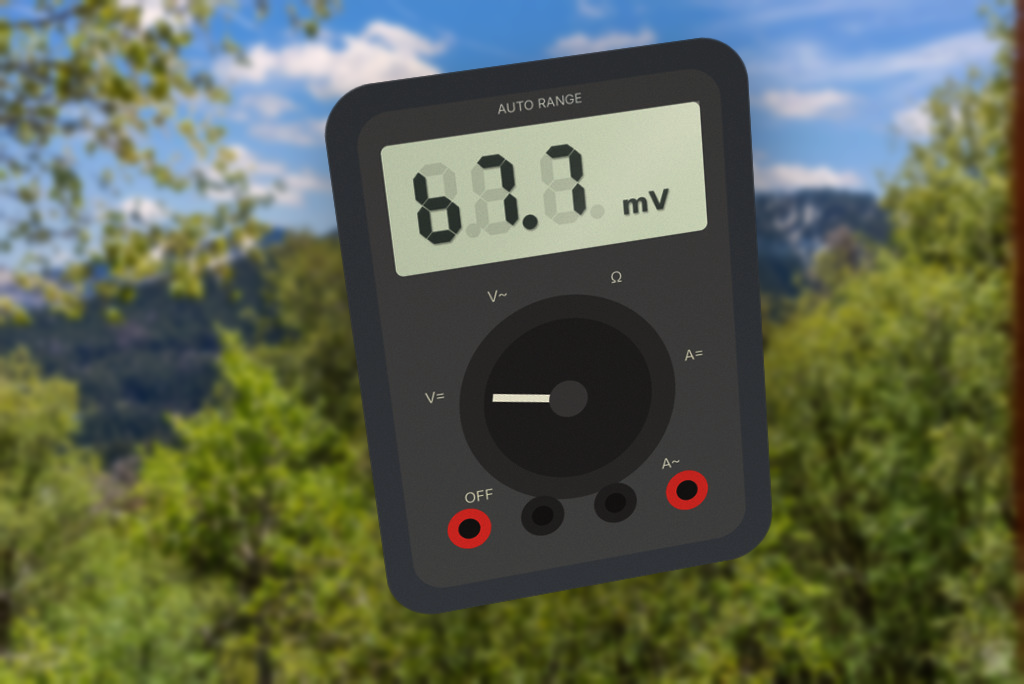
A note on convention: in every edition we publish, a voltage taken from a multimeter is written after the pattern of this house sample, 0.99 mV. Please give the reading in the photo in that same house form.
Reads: 67.7 mV
